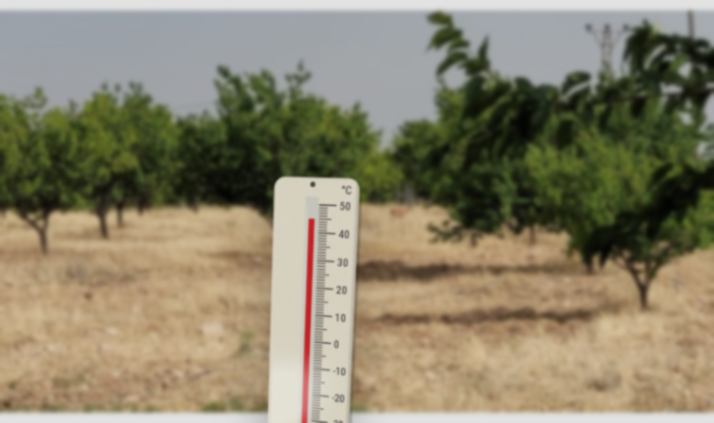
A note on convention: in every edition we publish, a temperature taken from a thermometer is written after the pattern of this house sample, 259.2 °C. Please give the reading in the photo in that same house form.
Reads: 45 °C
